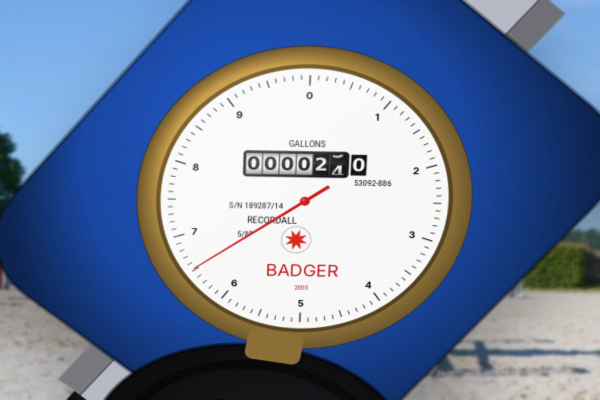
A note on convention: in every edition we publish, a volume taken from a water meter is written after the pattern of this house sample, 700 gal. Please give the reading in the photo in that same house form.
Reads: 236.5 gal
